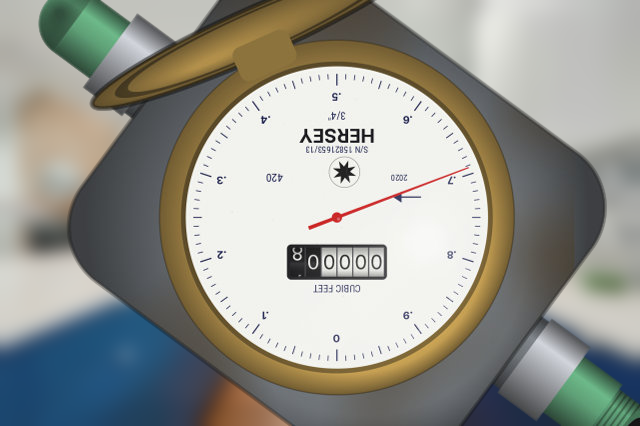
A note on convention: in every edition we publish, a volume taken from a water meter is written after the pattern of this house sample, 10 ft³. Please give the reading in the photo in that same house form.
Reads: 7.69 ft³
